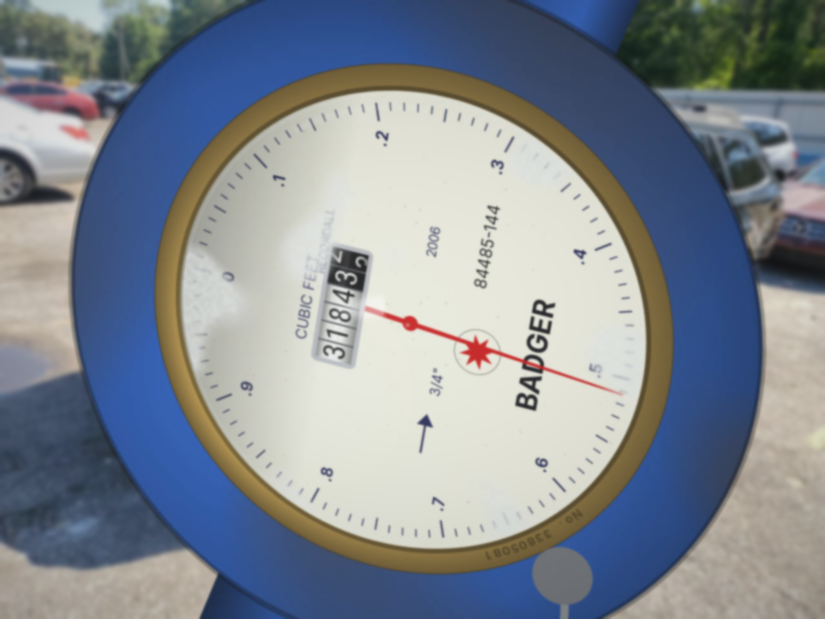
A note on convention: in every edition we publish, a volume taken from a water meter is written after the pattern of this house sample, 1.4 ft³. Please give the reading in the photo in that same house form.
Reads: 318432.51 ft³
